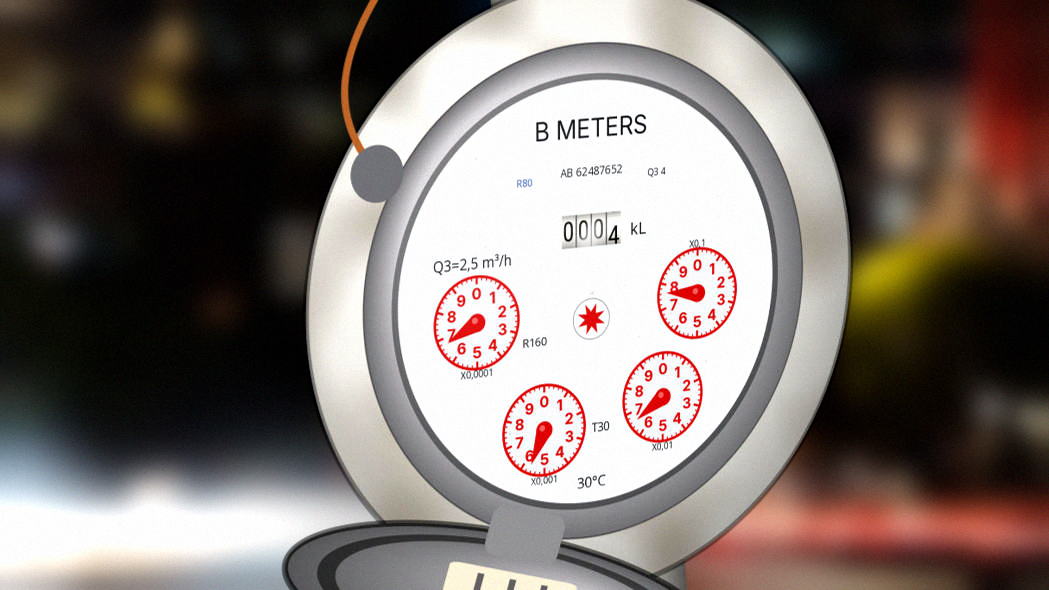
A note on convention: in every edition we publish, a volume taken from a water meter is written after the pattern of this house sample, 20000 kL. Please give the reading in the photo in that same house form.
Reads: 3.7656 kL
